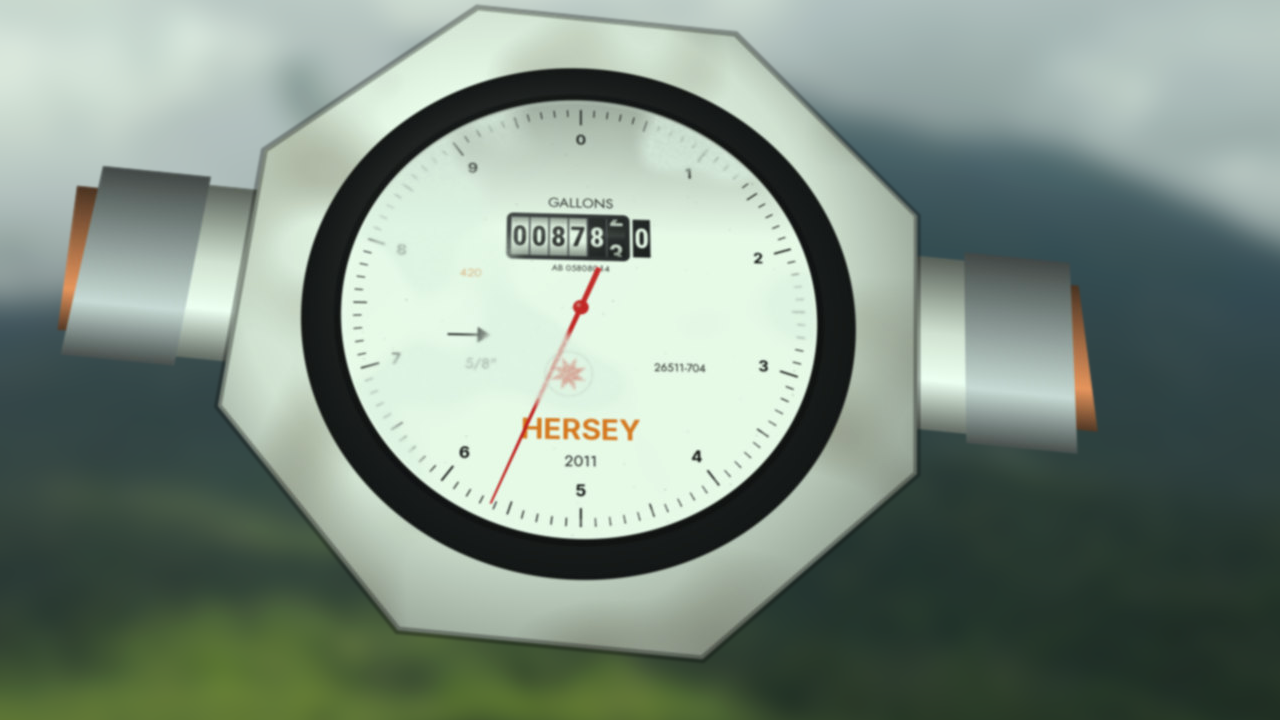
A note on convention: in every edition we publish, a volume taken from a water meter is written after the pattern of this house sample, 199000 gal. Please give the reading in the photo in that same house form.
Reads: 87825.6 gal
